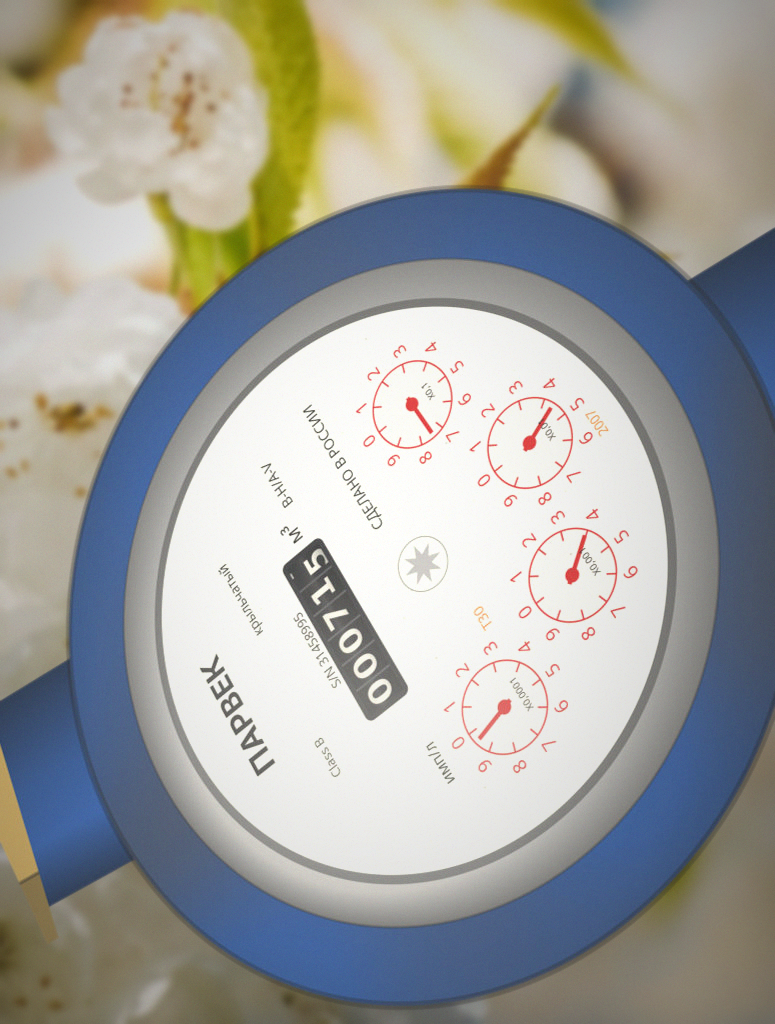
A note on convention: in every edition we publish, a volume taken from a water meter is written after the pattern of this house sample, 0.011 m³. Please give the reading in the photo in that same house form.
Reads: 714.7439 m³
